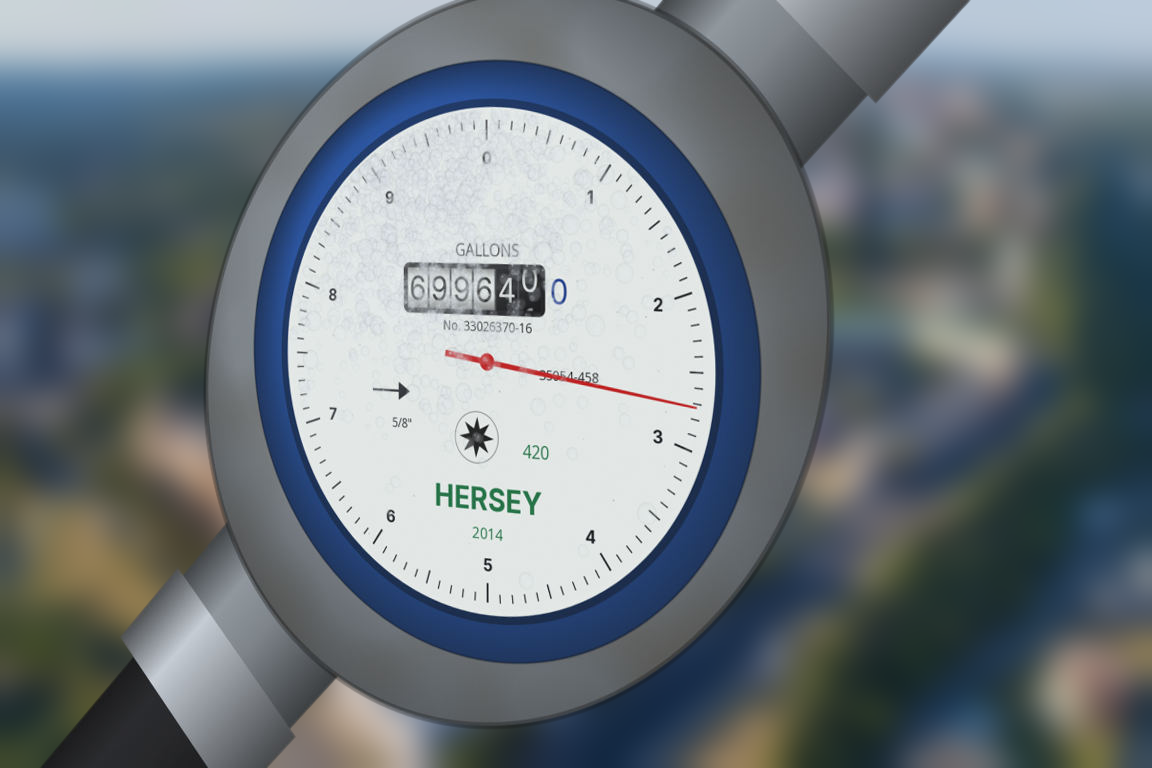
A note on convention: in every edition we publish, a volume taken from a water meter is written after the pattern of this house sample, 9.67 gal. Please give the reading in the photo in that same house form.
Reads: 6996402.7 gal
